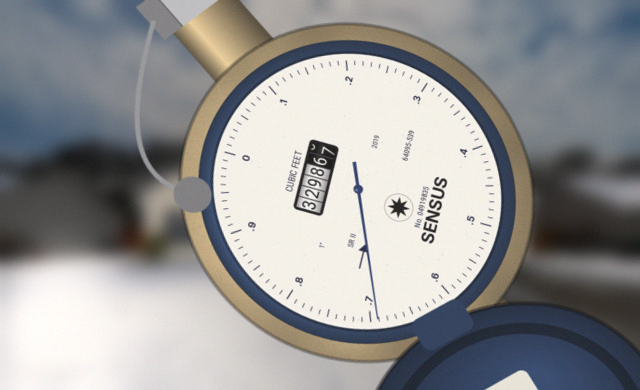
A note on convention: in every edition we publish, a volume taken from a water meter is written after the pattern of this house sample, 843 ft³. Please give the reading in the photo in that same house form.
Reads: 329866.69 ft³
